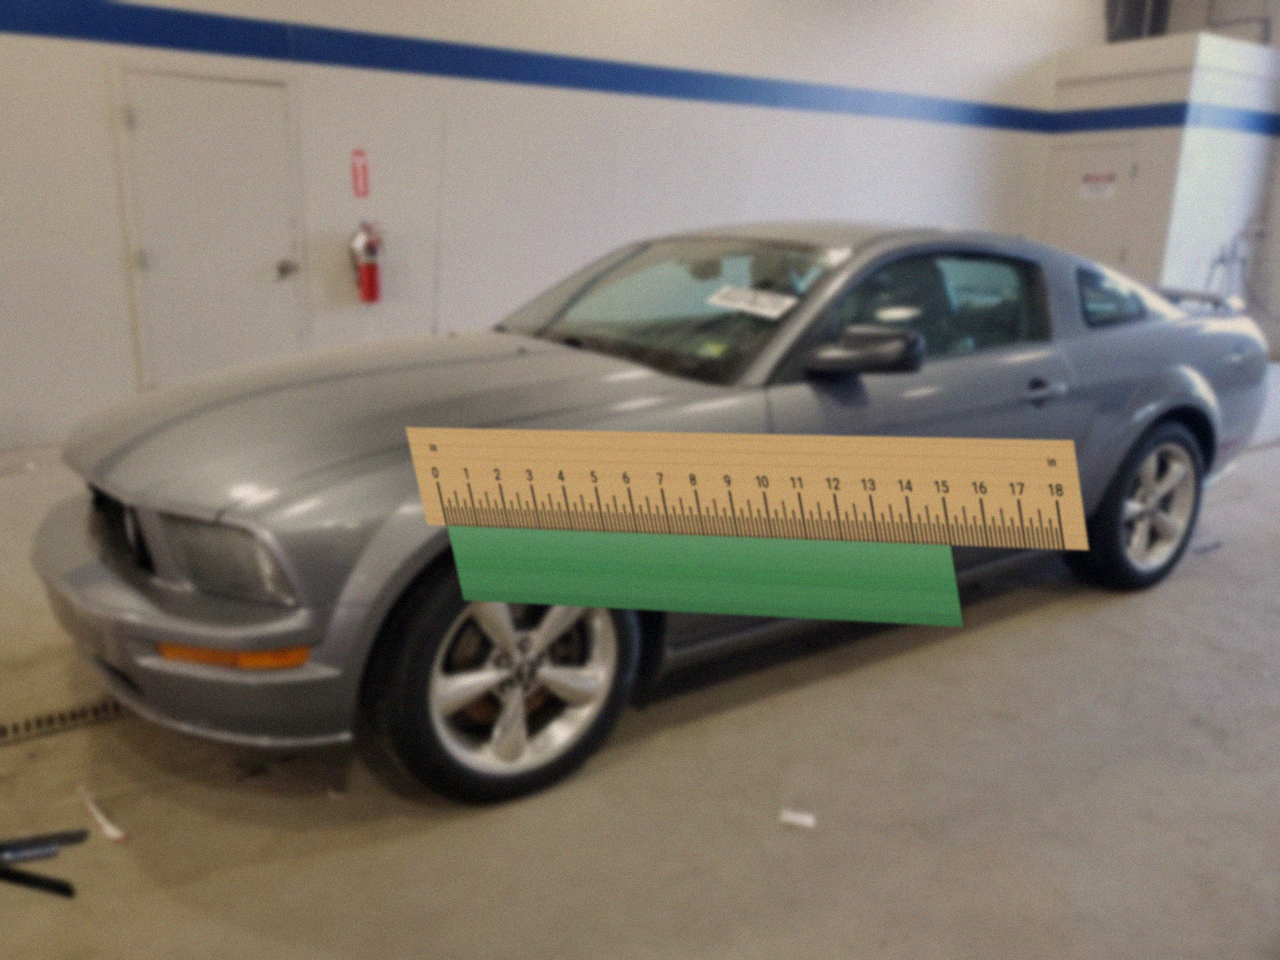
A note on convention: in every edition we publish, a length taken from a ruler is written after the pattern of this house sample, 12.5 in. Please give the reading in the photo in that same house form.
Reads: 15 in
